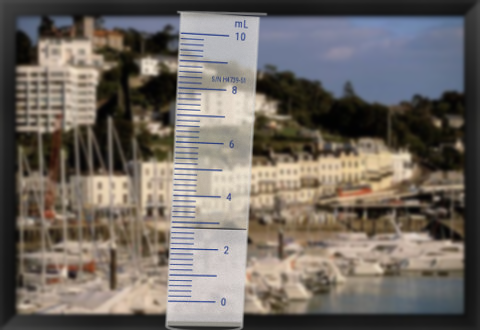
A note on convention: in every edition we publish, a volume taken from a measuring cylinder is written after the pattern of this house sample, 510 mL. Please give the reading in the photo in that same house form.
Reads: 2.8 mL
